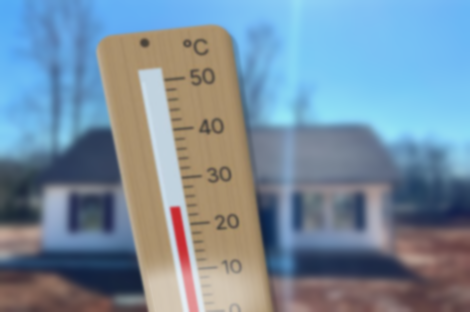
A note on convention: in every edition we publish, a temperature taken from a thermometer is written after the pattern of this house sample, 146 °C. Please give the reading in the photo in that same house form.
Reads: 24 °C
